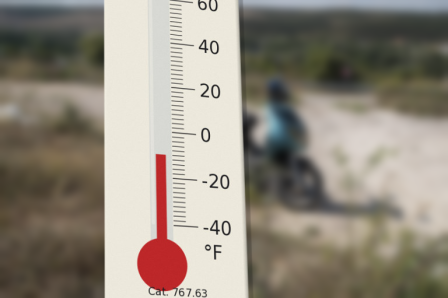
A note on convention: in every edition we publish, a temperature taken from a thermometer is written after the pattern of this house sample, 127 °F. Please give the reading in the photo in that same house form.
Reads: -10 °F
